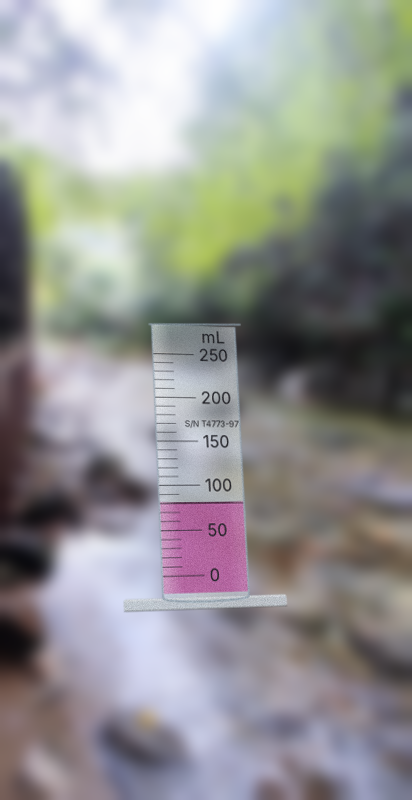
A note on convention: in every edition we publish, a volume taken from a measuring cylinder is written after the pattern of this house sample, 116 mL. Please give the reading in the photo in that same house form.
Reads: 80 mL
